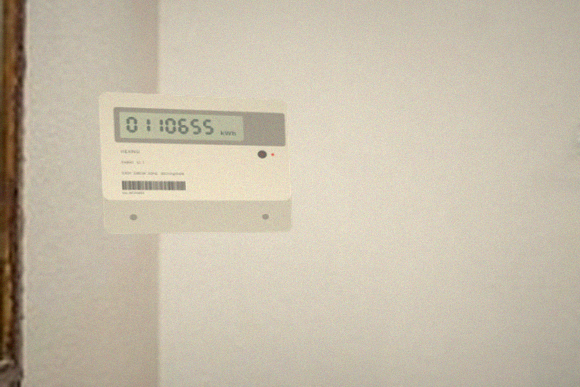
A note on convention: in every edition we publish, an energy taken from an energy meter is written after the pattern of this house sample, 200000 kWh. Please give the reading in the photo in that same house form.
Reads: 110655 kWh
